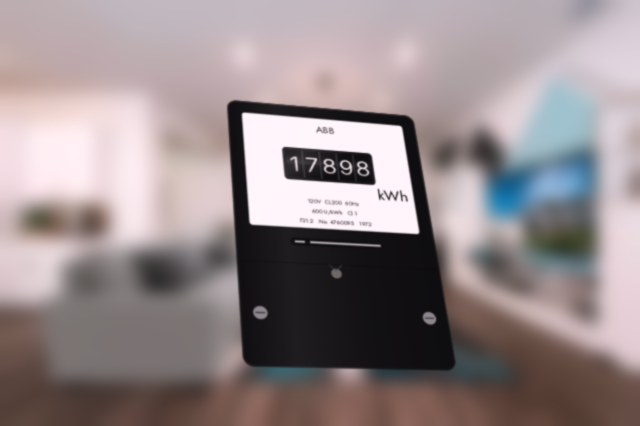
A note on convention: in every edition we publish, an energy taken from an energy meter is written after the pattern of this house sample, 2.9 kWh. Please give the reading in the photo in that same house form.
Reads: 17898 kWh
